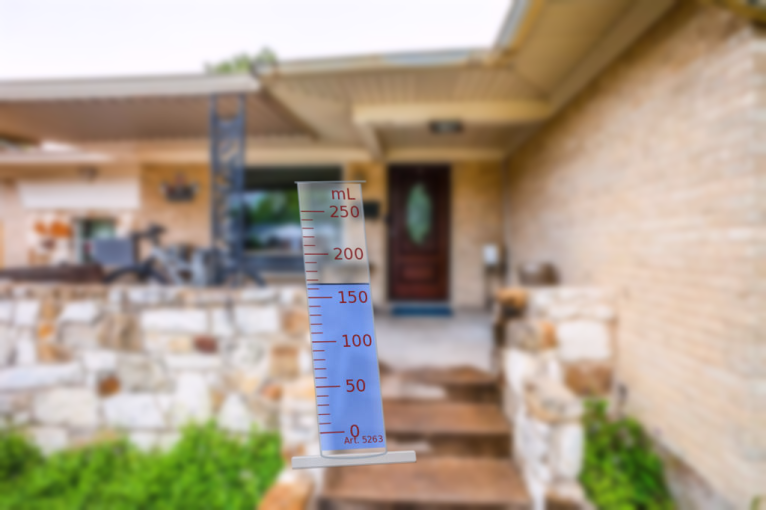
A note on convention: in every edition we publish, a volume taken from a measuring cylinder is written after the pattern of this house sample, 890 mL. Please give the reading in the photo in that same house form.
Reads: 165 mL
